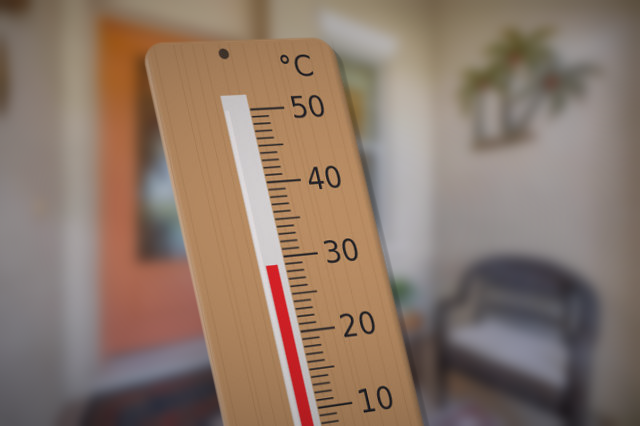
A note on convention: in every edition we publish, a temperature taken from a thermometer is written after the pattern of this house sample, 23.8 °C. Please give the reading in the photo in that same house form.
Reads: 29 °C
